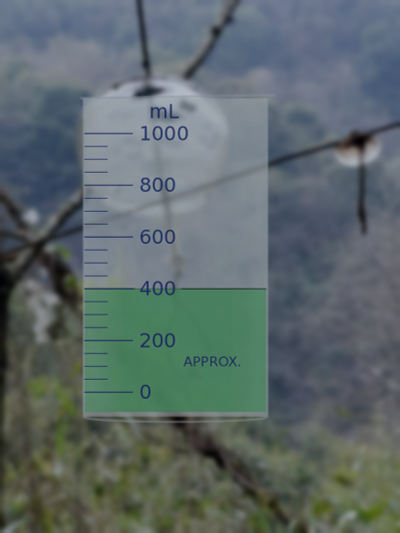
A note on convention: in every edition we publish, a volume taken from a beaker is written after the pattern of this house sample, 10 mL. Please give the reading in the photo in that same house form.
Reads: 400 mL
